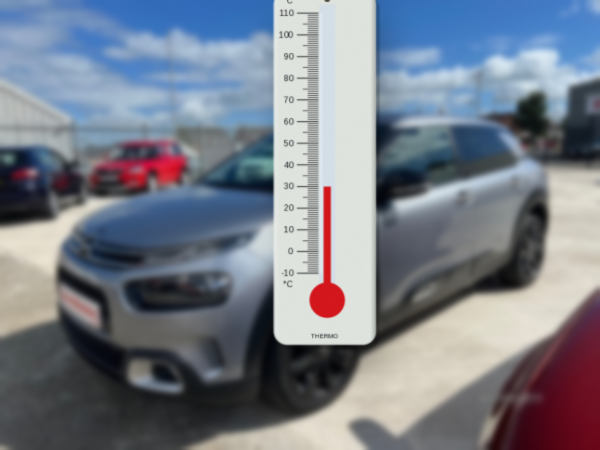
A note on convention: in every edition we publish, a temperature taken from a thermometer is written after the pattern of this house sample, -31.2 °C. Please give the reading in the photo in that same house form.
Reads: 30 °C
